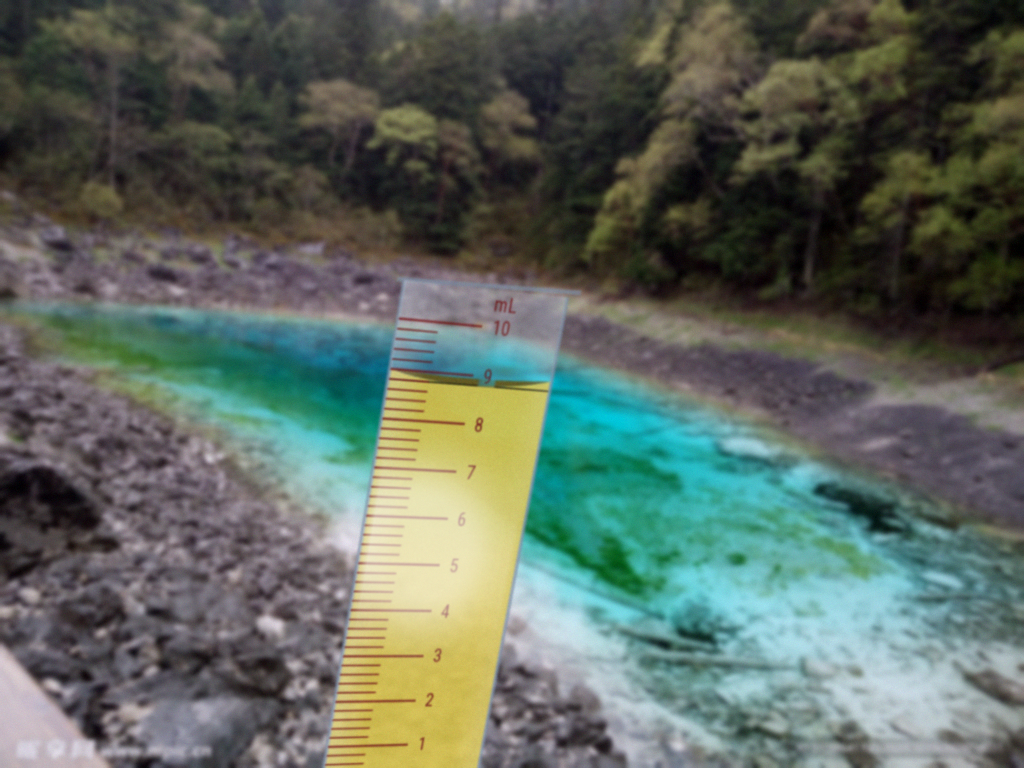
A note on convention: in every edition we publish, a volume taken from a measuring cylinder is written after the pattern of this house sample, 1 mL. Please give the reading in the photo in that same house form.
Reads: 8.8 mL
